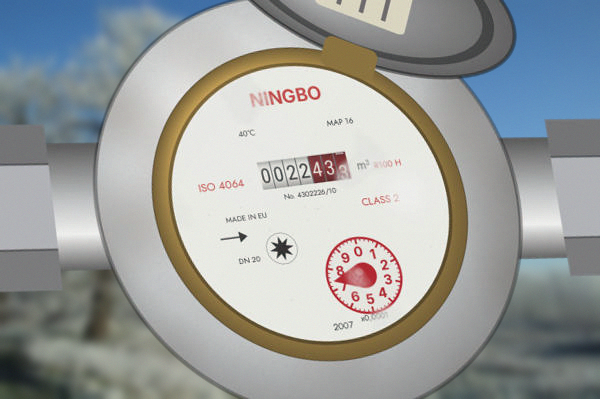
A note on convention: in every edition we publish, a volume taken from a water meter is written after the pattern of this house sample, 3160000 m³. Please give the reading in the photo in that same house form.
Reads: 22.4327 m³
